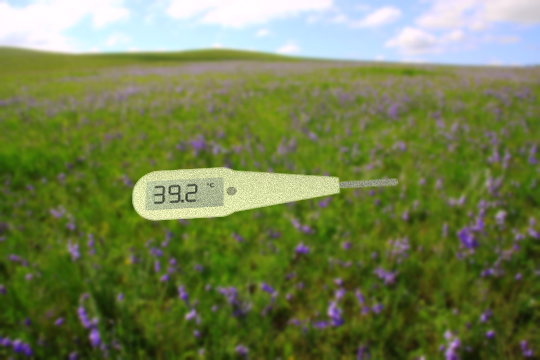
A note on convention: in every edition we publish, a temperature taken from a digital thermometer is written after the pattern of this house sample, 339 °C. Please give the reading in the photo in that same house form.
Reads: 39.2 °C
